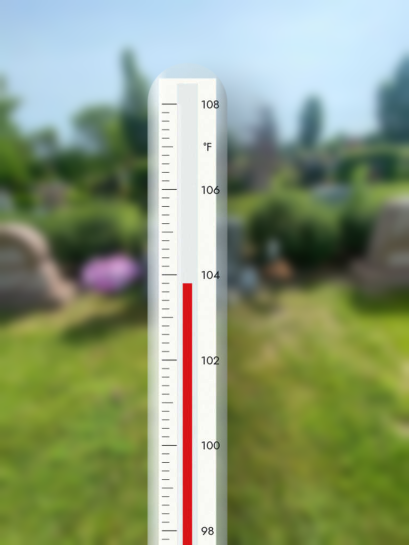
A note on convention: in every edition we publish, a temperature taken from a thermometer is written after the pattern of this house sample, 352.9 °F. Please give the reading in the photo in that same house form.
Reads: 103.8 °F
